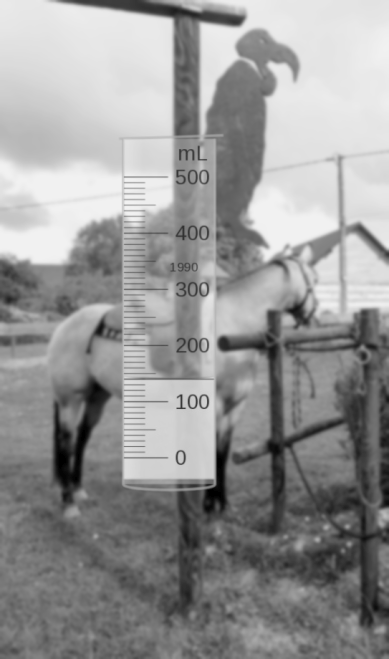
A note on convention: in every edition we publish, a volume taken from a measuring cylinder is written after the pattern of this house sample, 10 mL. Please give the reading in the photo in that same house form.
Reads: 140 mL
